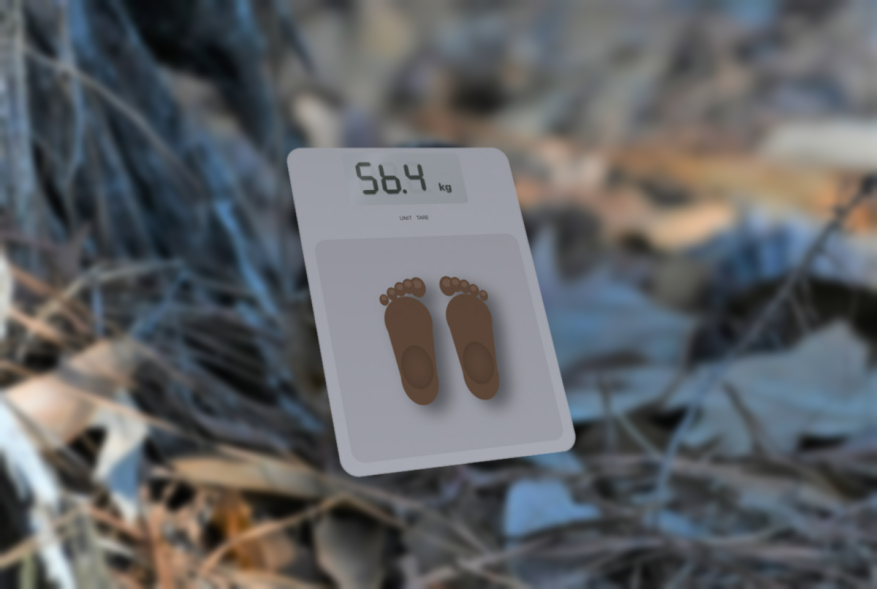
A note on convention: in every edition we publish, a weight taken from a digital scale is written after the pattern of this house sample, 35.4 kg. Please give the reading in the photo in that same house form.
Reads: 56.4 kg
